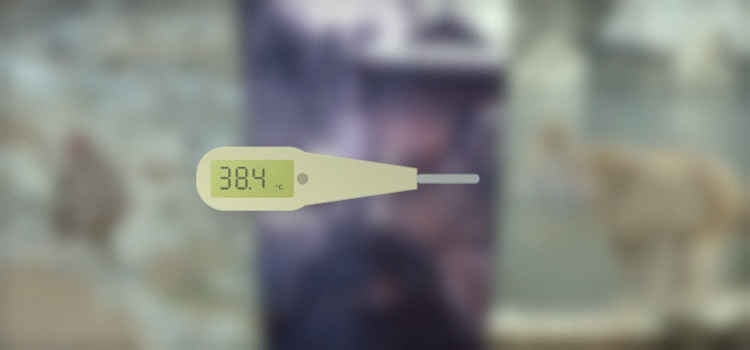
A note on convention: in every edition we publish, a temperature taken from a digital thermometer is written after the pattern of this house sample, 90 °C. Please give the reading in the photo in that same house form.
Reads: 38.4 °C
